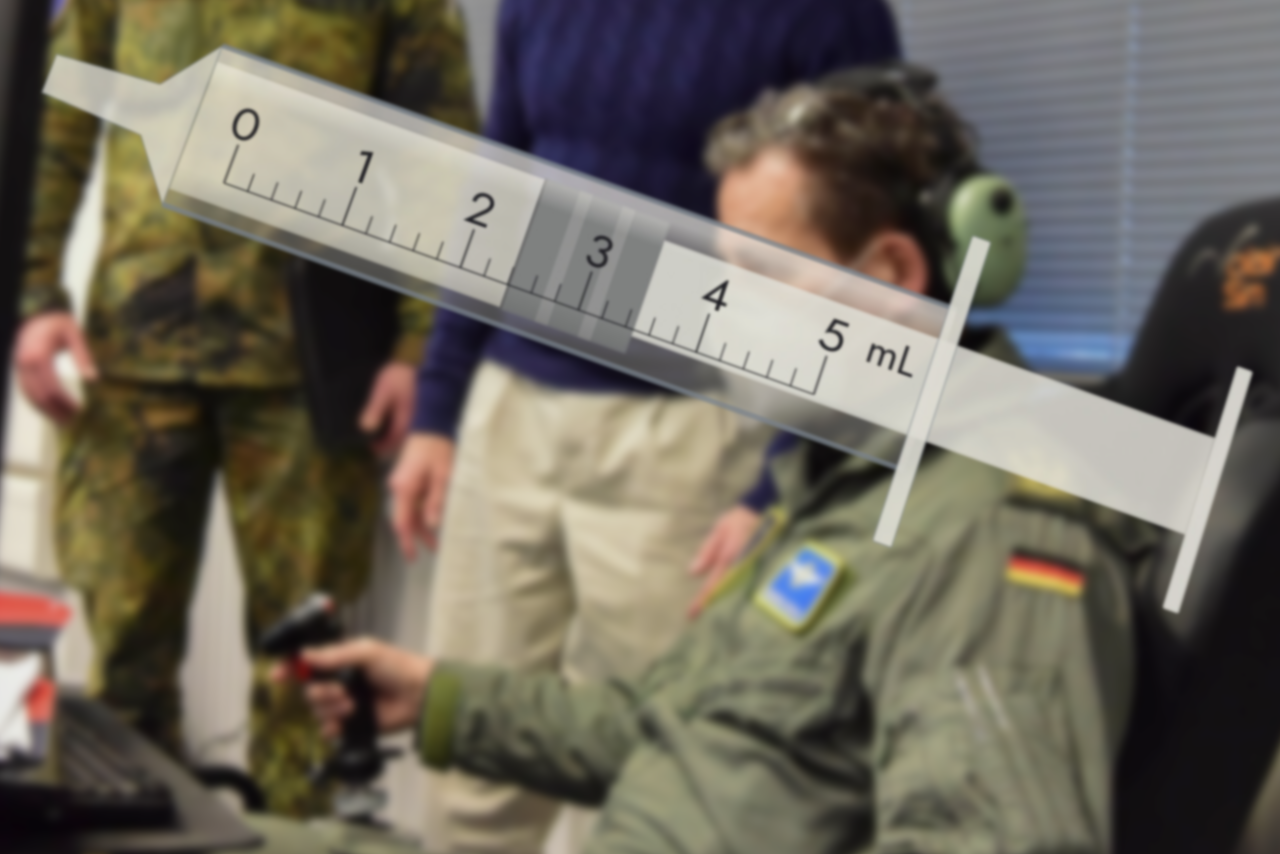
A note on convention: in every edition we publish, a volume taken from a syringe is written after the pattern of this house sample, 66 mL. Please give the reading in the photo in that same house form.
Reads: 2.4 mL
